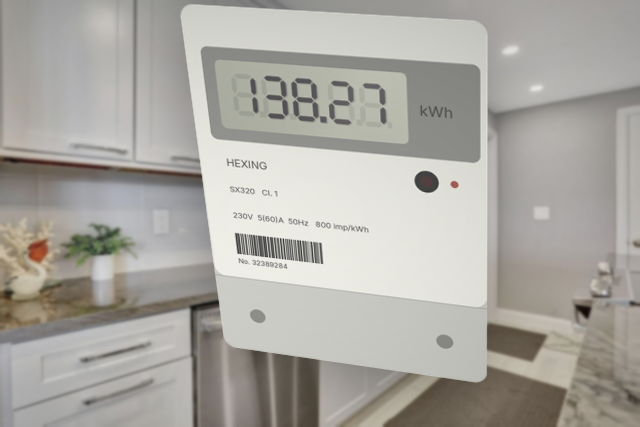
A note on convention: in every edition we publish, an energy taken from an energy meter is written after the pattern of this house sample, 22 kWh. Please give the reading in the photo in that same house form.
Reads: 138.27 kWh
